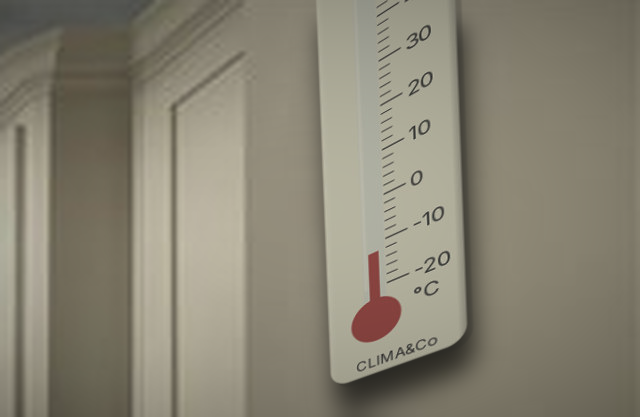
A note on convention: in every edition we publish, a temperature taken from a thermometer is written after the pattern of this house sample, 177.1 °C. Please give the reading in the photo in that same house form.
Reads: -12 °C
